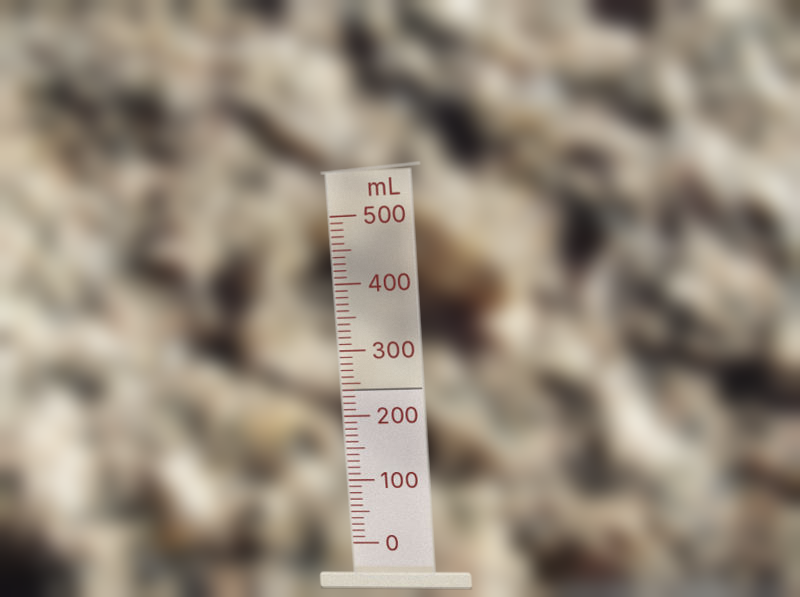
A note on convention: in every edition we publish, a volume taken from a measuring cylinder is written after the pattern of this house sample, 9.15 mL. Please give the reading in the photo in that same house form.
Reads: 240 mL
